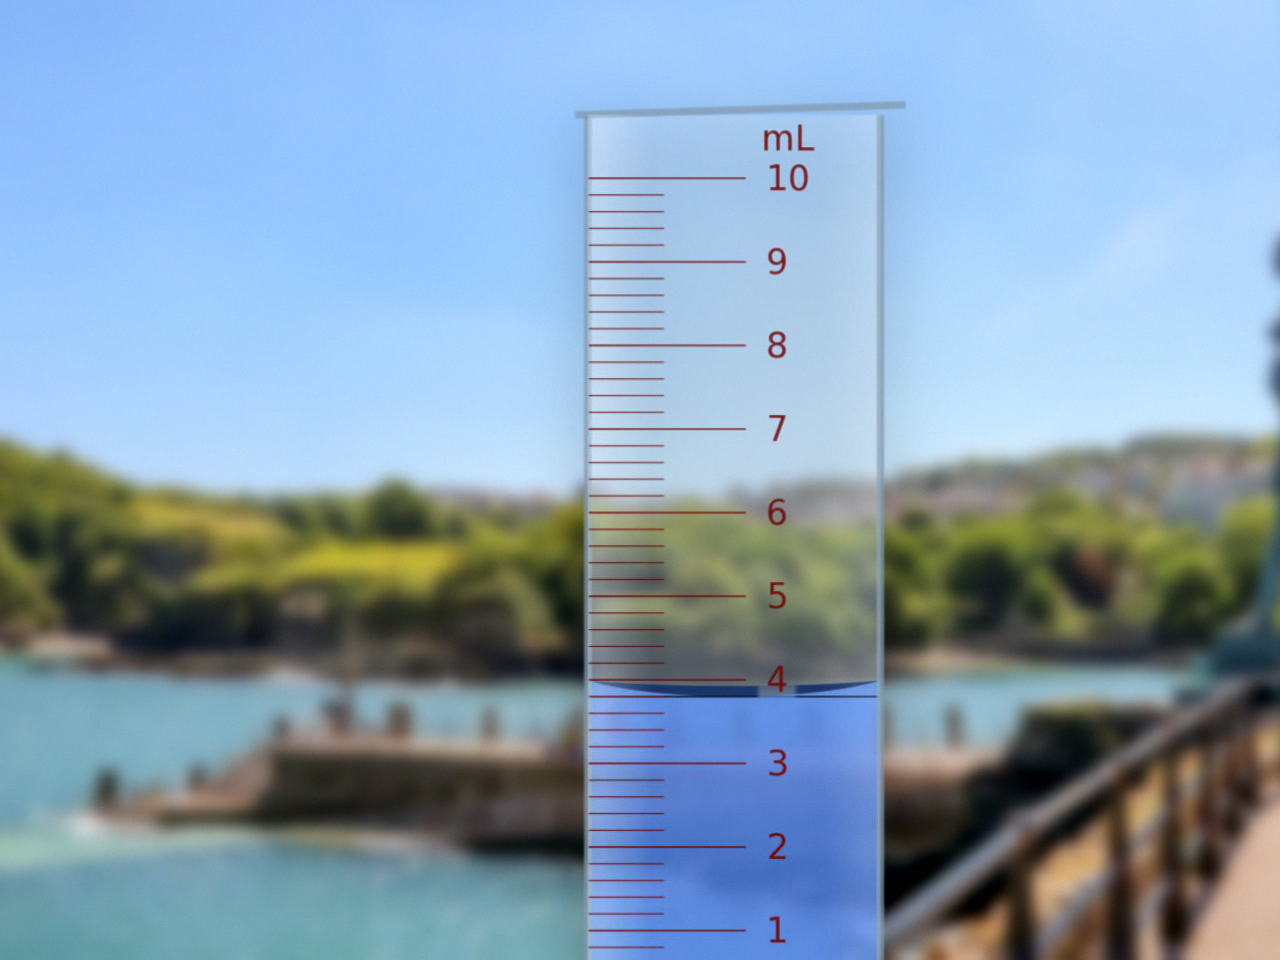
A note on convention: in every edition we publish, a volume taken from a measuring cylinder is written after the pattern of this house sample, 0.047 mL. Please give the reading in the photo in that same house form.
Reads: 3.8 mL
